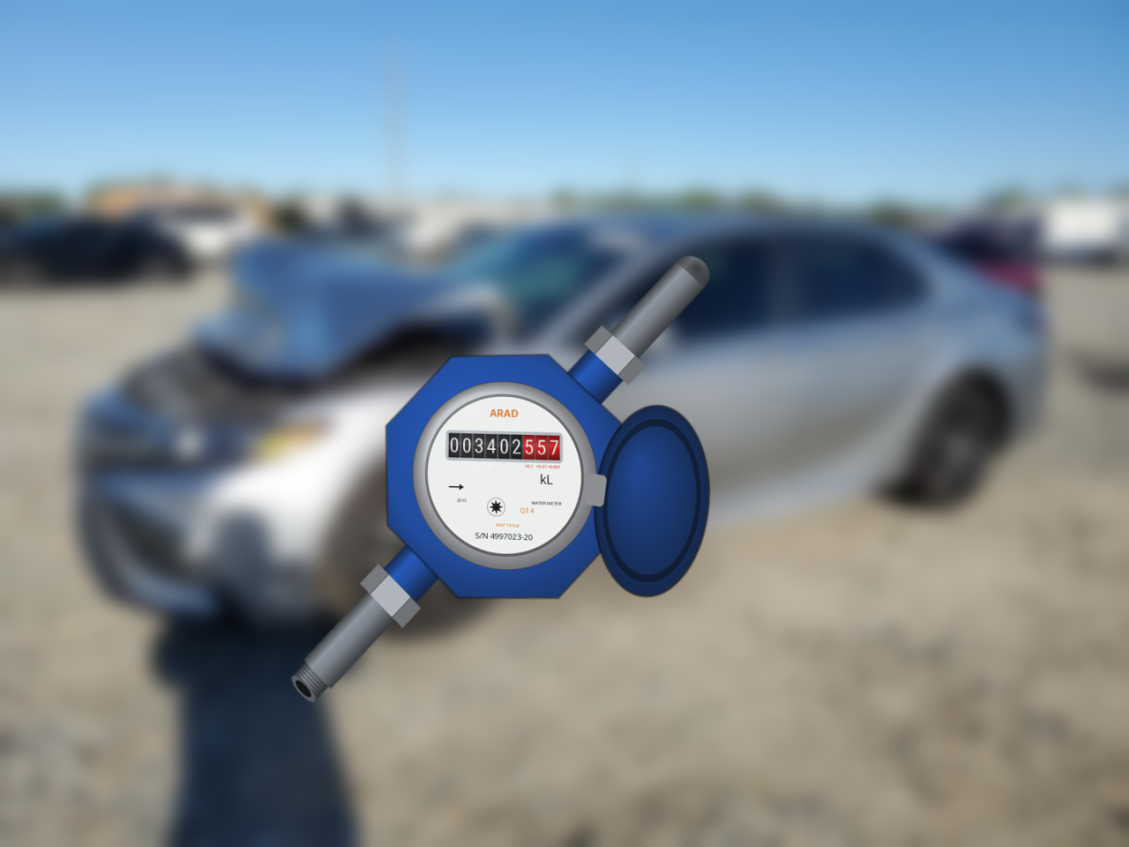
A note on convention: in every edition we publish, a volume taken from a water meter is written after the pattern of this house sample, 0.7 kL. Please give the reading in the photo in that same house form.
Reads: 3402.557 kL
